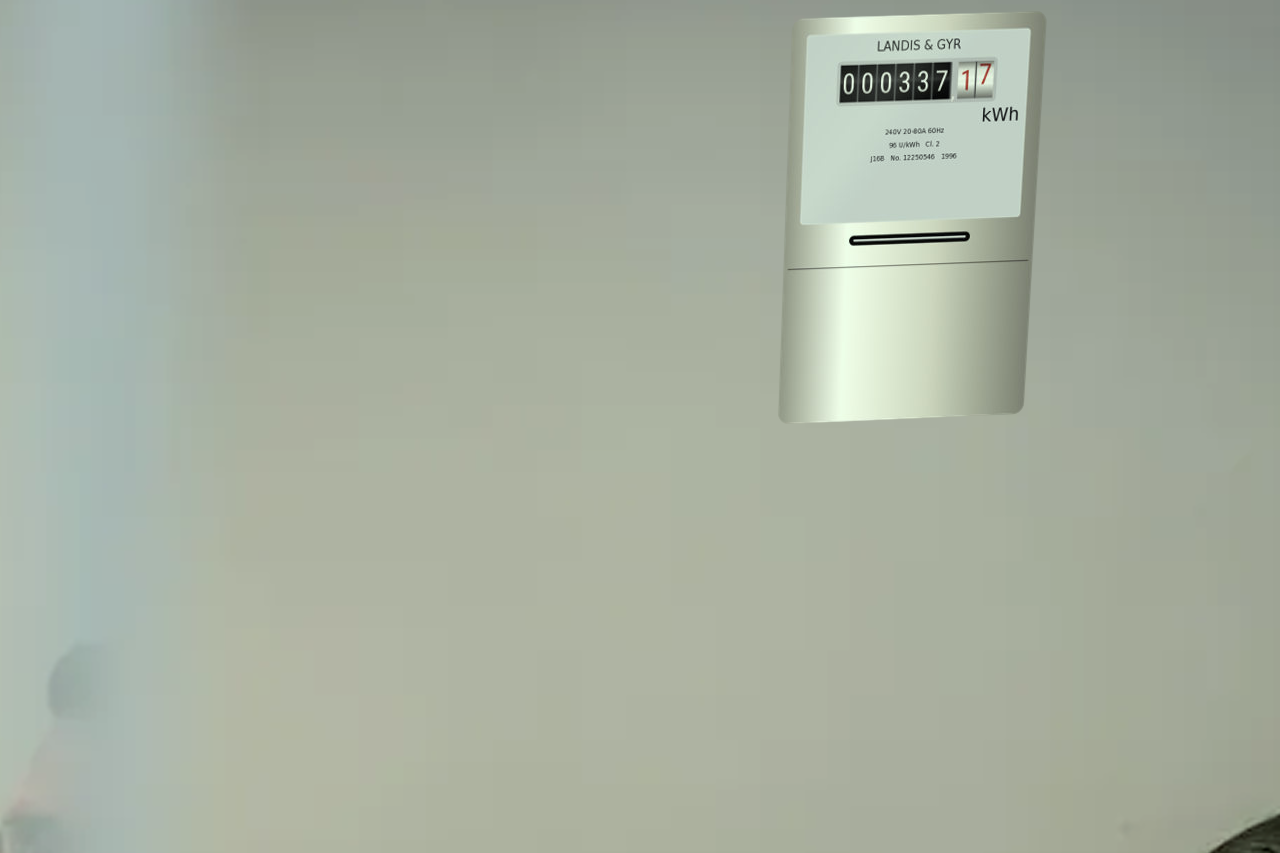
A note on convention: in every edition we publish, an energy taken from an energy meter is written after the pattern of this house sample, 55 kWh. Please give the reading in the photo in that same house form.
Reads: 337.17 kWh
